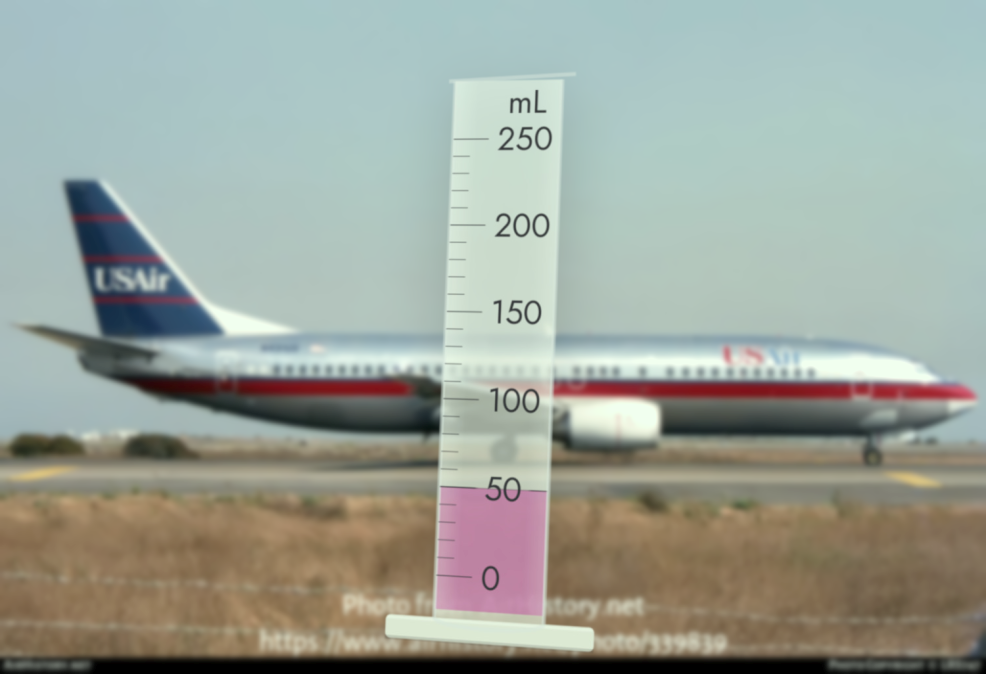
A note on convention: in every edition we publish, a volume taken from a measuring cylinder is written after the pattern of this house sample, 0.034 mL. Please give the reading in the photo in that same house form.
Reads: 50 mL
